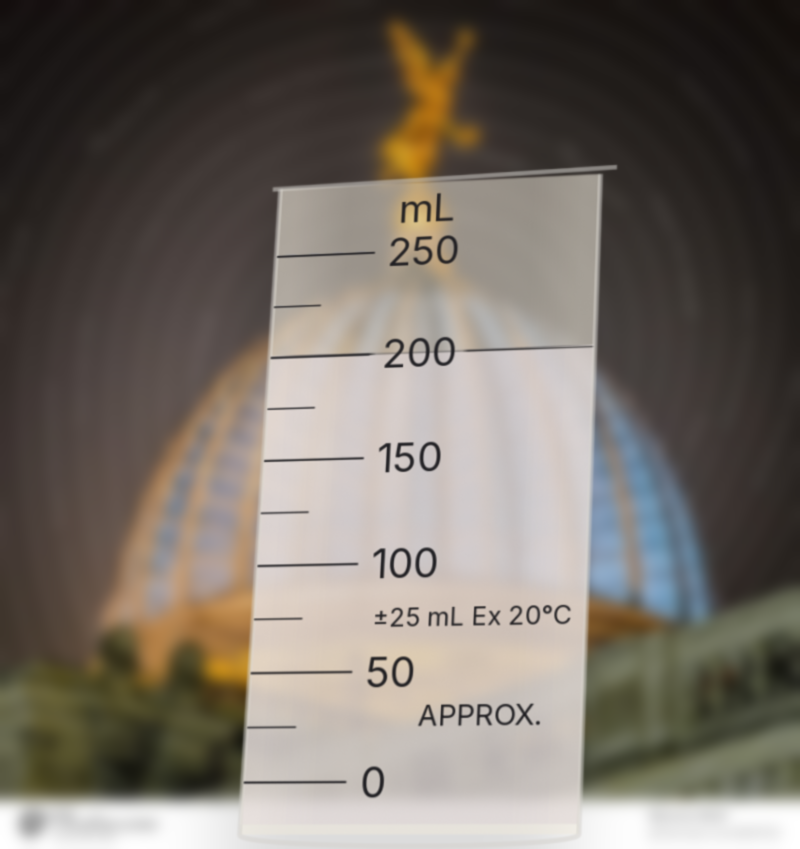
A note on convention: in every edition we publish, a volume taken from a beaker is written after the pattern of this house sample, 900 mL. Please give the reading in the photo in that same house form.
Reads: 200 mL
